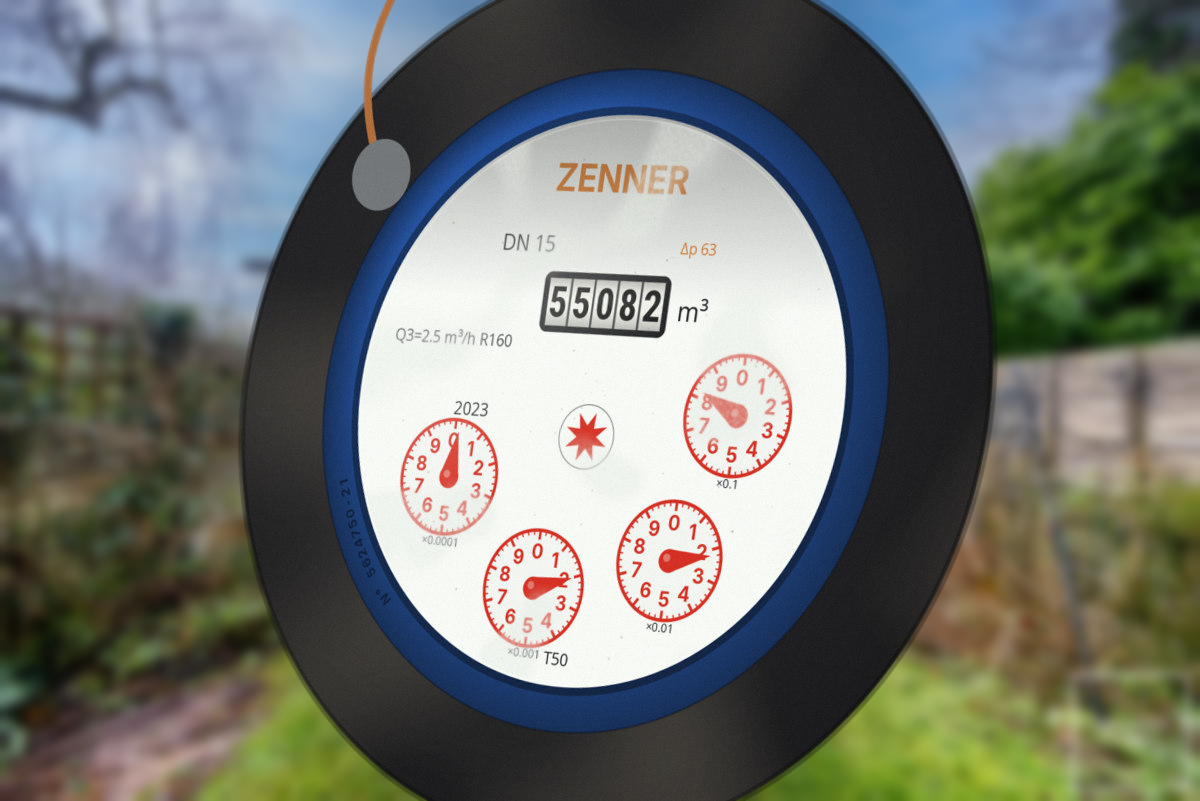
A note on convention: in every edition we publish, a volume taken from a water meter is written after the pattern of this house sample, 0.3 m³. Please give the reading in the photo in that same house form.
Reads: 55082.8220 m³
